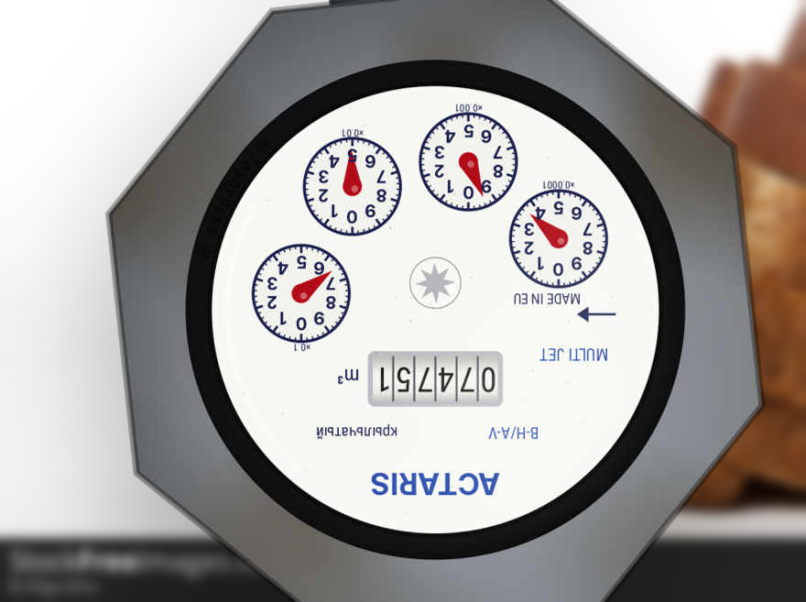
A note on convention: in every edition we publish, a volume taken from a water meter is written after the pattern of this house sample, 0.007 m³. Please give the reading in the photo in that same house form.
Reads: 74751.6493 m³
